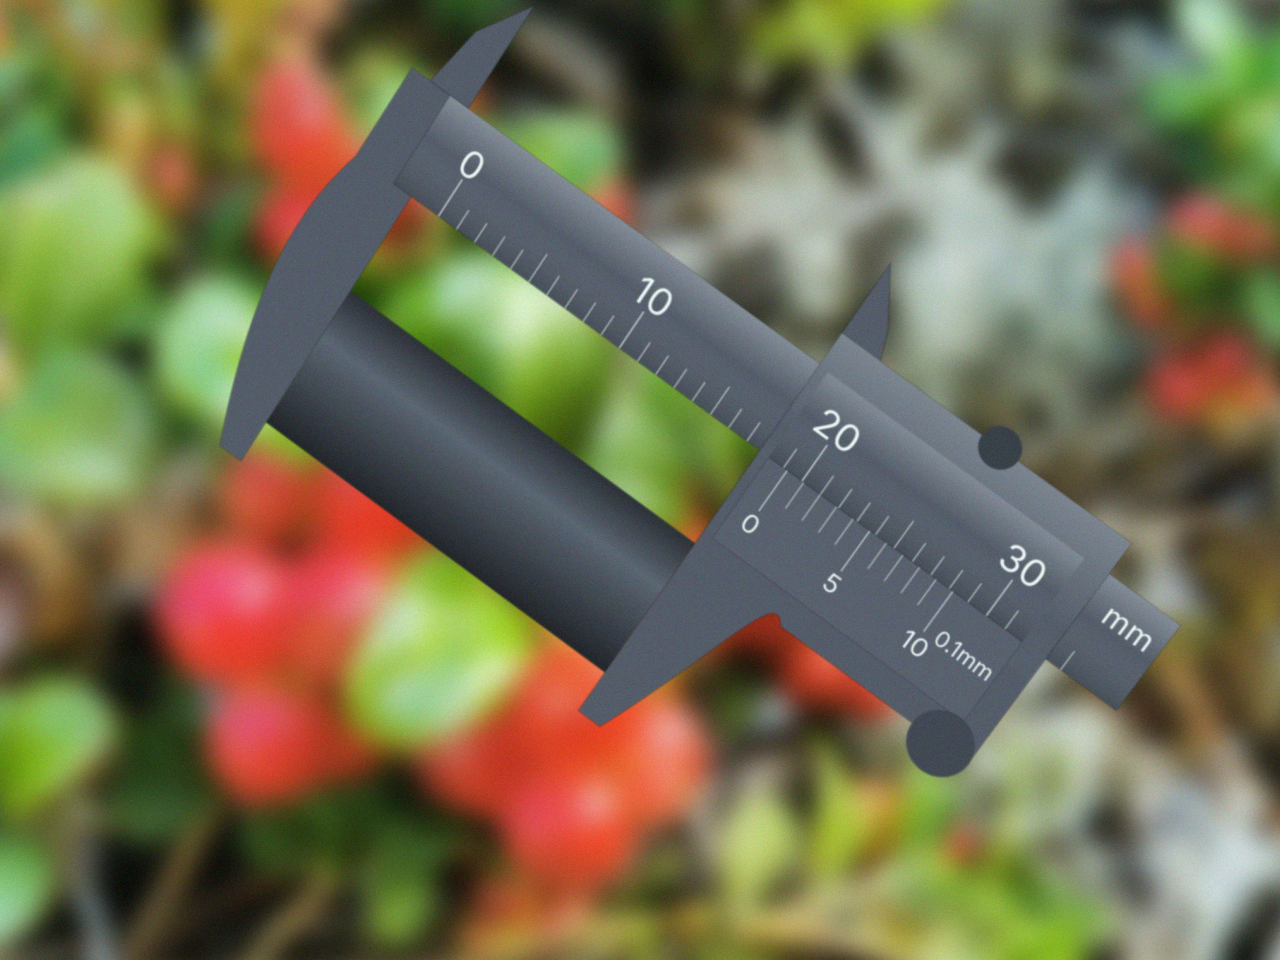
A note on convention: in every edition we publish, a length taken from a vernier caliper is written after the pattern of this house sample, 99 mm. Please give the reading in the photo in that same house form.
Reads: 19.2 mm
